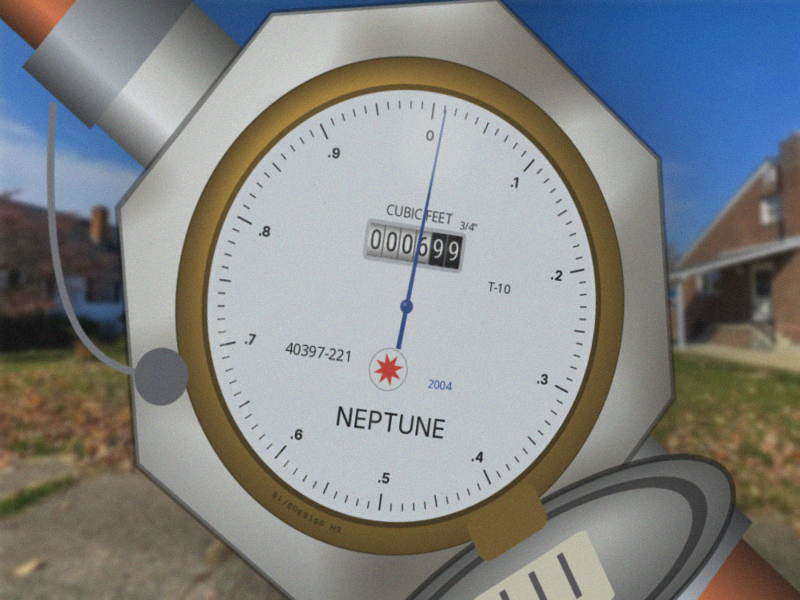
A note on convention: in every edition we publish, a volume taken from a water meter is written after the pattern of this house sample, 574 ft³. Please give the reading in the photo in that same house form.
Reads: 699.01 ft³
